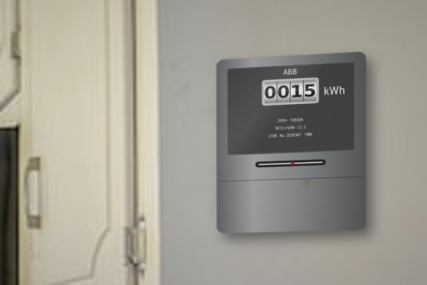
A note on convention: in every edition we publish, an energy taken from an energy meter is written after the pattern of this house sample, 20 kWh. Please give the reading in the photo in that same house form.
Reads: 15 kWh
